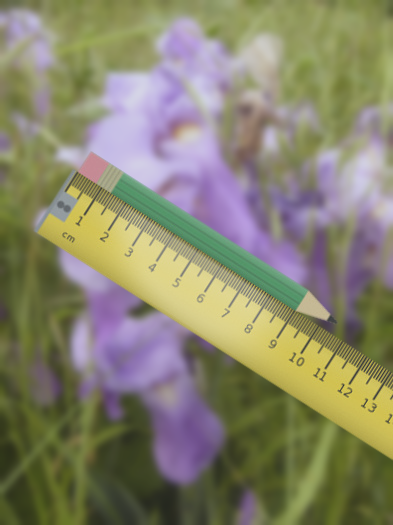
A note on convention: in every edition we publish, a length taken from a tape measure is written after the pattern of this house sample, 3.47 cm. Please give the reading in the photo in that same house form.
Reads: 10.5 cm
